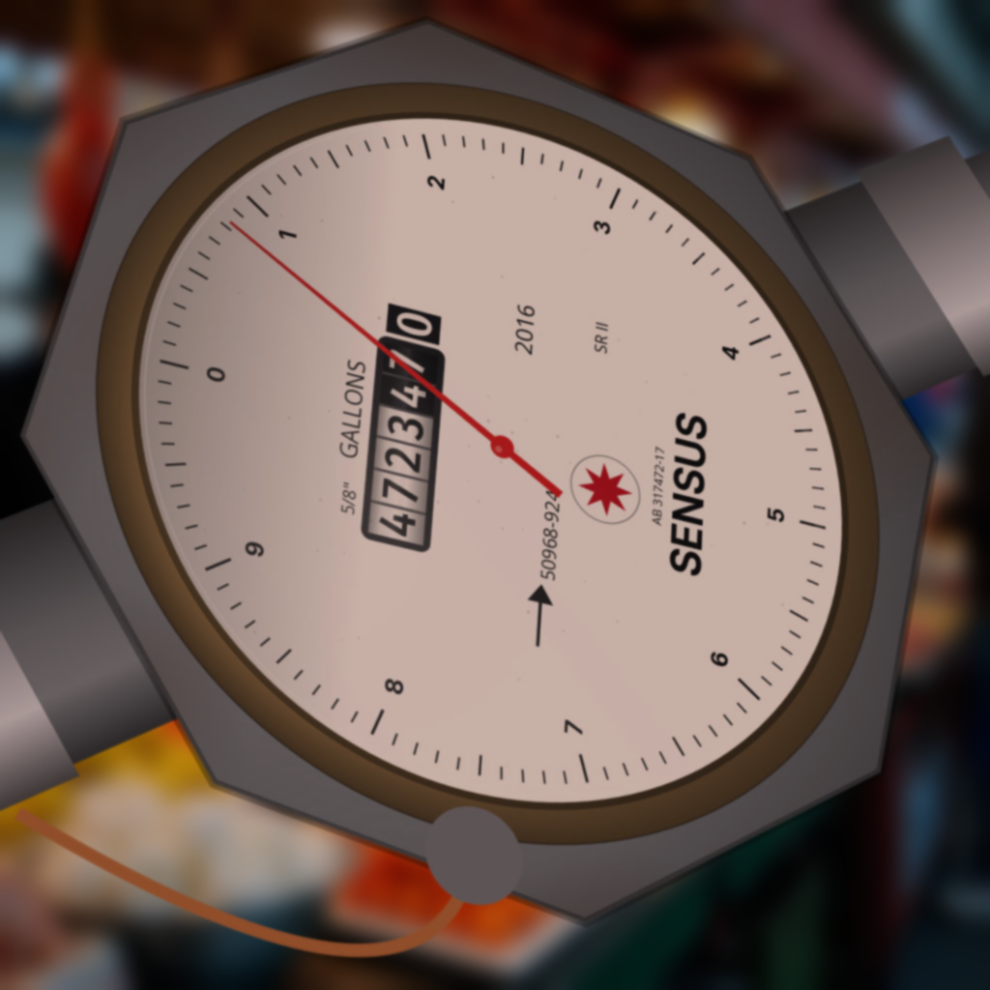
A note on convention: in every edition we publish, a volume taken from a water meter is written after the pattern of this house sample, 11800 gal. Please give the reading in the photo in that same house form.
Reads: 4723470.8 gal
